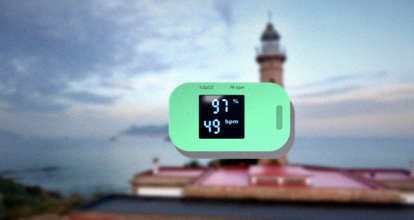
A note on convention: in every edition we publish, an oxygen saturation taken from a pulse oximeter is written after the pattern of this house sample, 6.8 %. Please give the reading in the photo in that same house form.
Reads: 97 %
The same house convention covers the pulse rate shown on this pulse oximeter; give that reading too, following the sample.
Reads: 49 bpm
